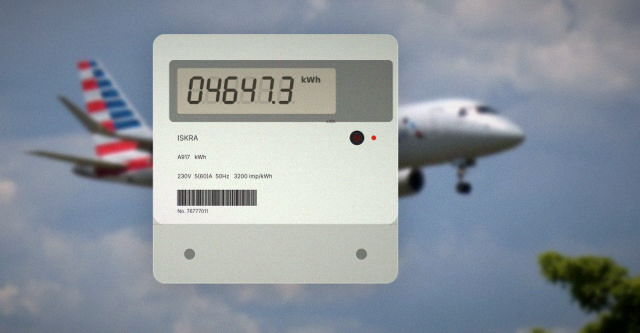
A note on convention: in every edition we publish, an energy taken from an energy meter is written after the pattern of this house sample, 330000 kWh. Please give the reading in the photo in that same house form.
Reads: 4647.3 kWh
